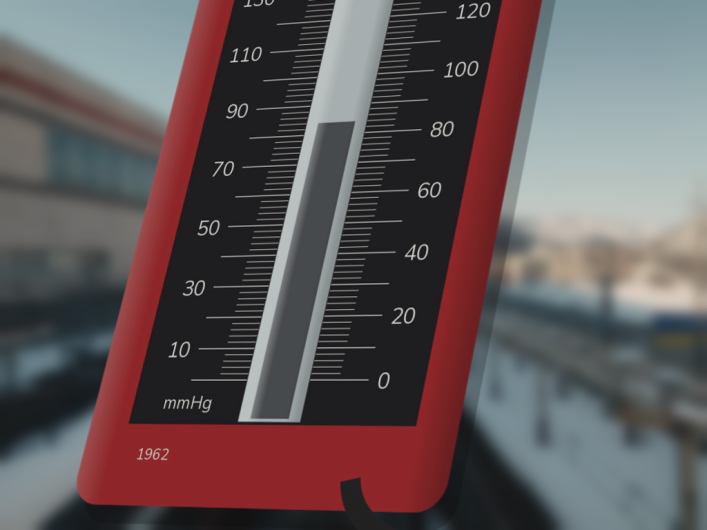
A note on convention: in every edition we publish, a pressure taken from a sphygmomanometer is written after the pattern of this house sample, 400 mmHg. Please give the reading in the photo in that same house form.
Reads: 84 mmHg
